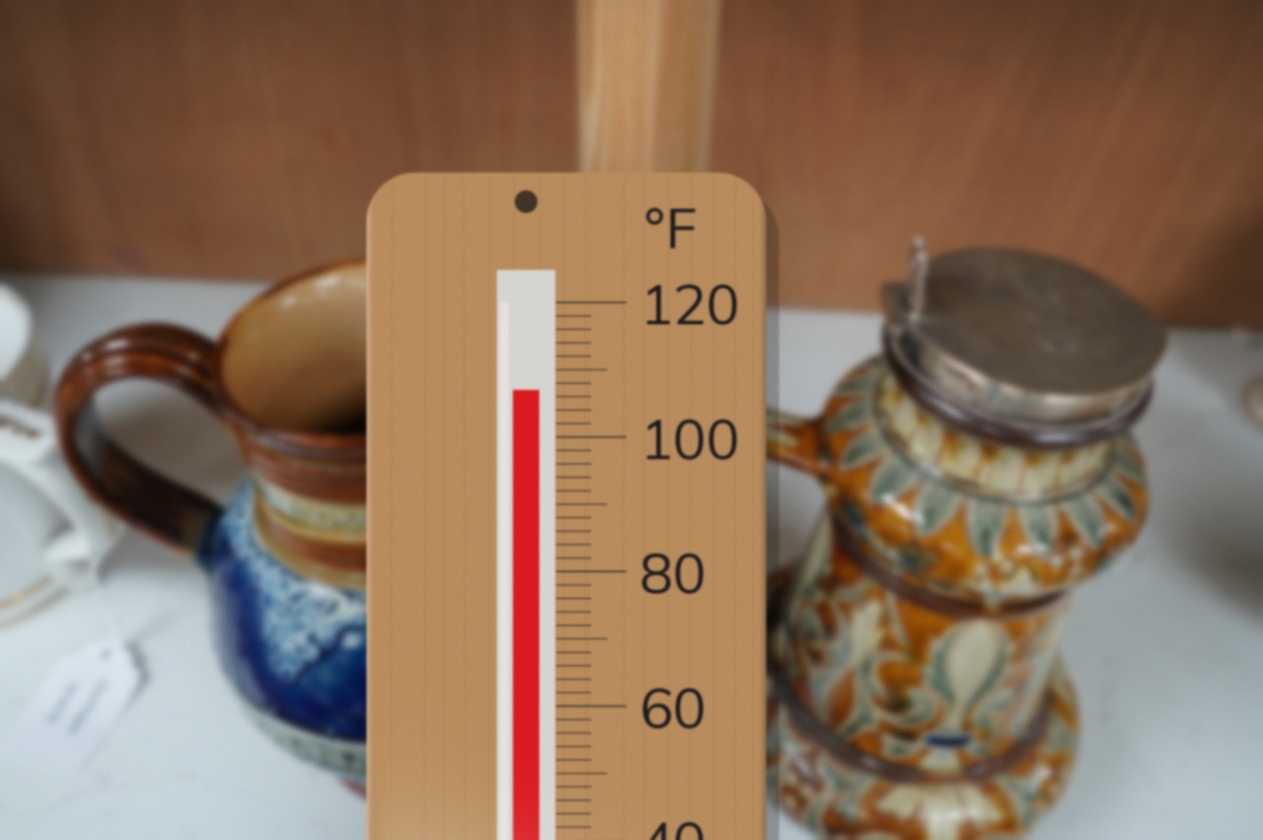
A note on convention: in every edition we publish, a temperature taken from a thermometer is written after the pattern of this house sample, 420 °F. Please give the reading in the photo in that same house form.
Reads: 107 °F
